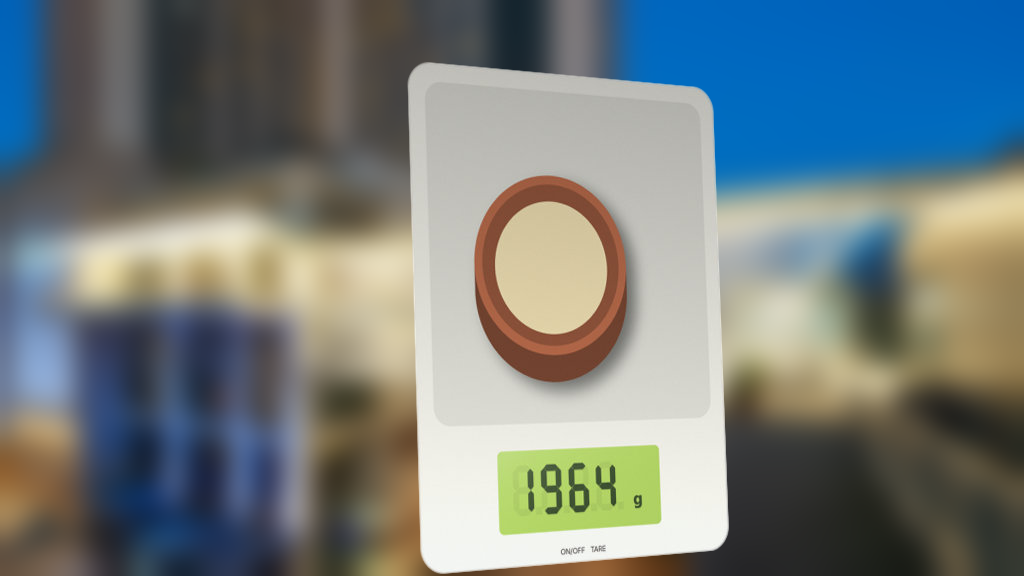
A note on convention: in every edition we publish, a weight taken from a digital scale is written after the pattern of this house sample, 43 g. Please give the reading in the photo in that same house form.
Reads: 1964 g
